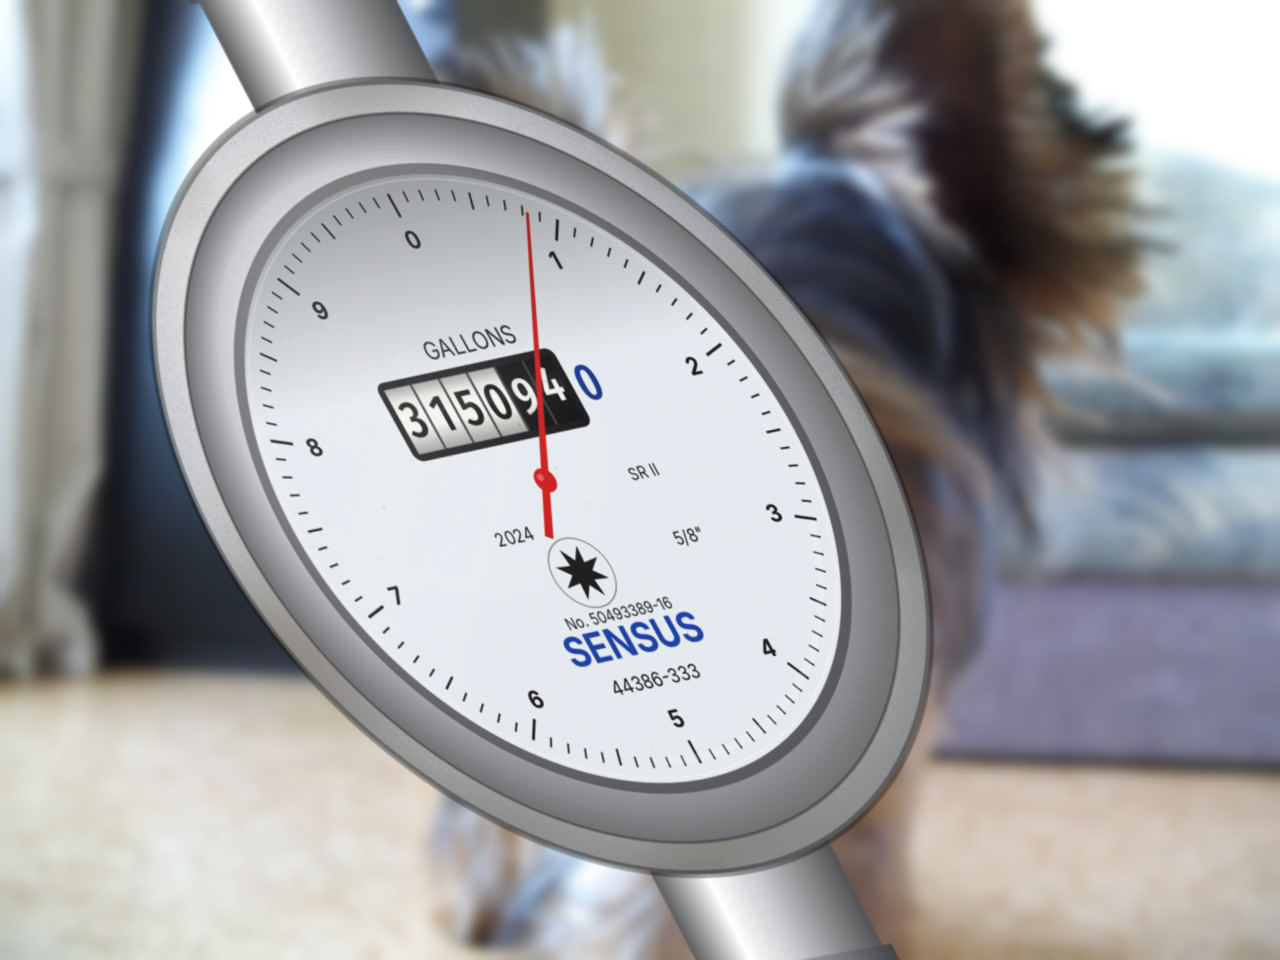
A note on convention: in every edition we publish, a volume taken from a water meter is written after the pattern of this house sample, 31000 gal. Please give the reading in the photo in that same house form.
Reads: 3150940.8 gal
